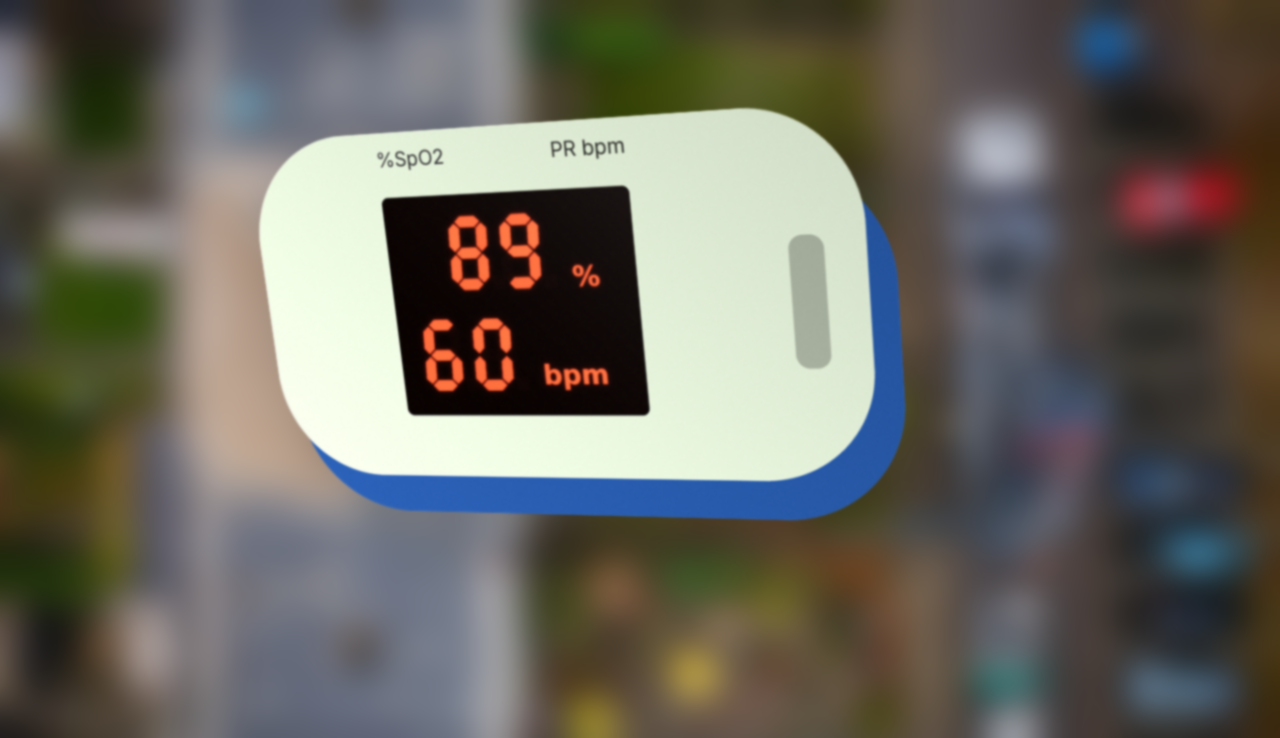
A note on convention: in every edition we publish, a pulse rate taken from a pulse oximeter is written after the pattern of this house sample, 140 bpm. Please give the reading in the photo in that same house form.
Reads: 60 bpm
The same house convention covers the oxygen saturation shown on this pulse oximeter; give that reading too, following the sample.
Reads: 89 %
